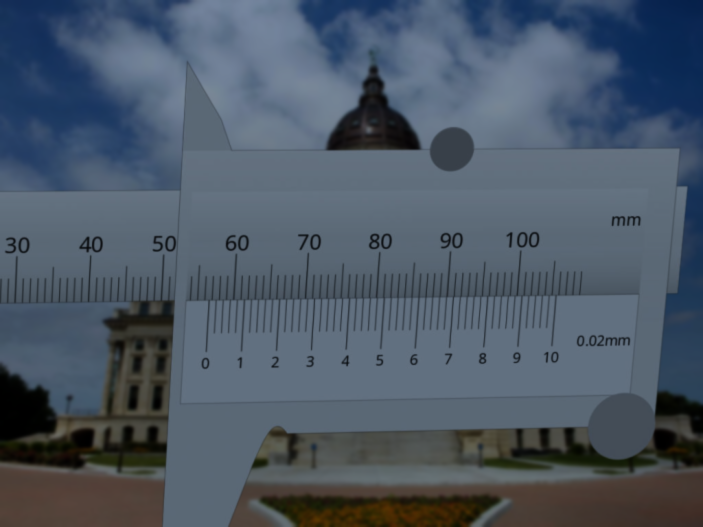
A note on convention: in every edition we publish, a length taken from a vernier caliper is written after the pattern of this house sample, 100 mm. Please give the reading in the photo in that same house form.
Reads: 56.6 mm
